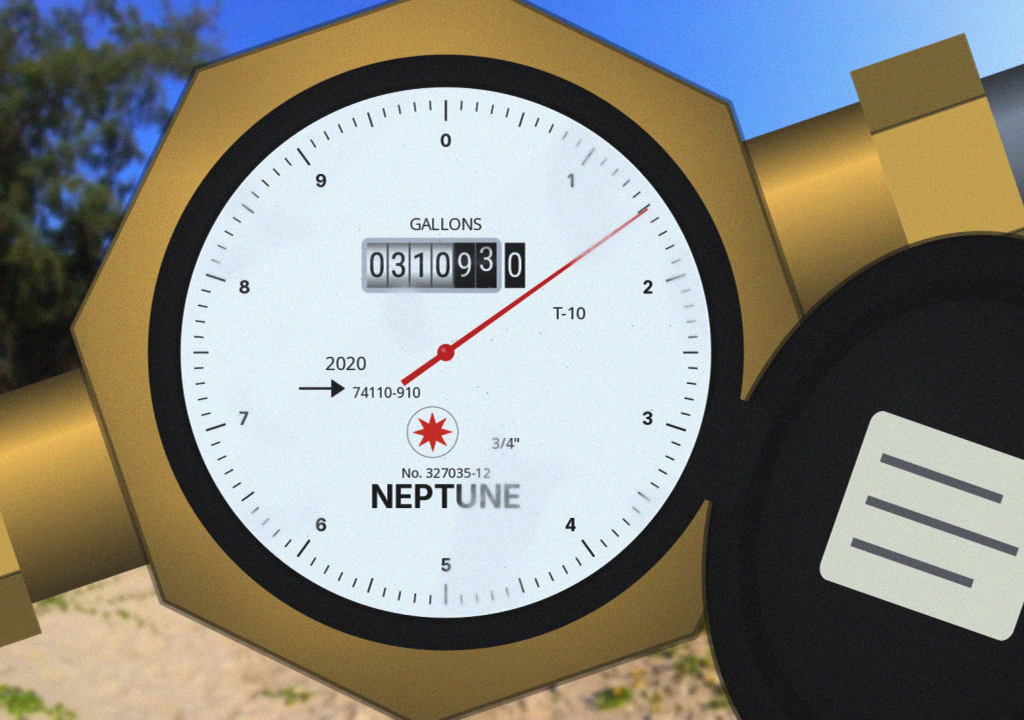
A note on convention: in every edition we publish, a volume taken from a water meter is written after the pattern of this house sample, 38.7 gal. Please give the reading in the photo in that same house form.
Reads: 310931.5 gal
